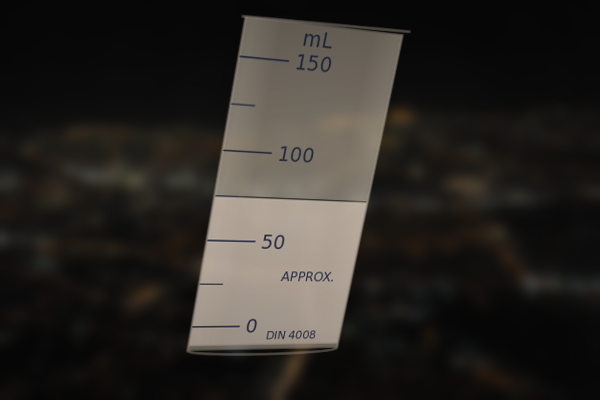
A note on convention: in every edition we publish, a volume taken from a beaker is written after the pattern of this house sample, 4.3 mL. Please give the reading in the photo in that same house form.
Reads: 75 mL
